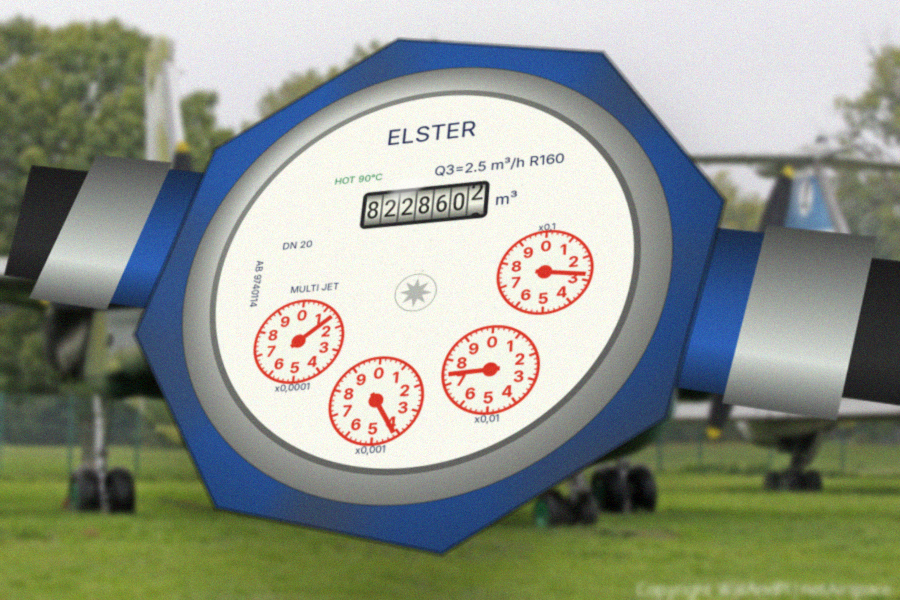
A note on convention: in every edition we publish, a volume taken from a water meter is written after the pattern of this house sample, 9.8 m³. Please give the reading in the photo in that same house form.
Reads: 8228602.2741 m³
